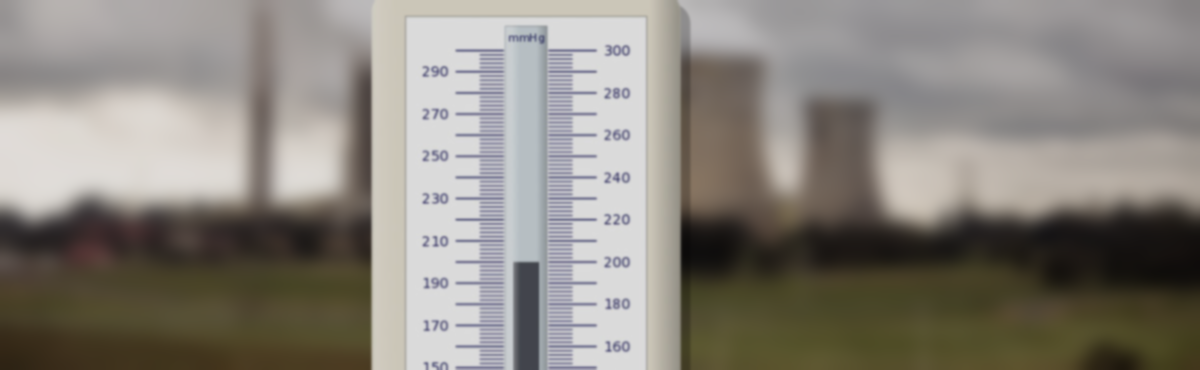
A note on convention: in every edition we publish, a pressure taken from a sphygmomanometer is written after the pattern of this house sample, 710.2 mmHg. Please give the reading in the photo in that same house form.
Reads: 200 mmHg
